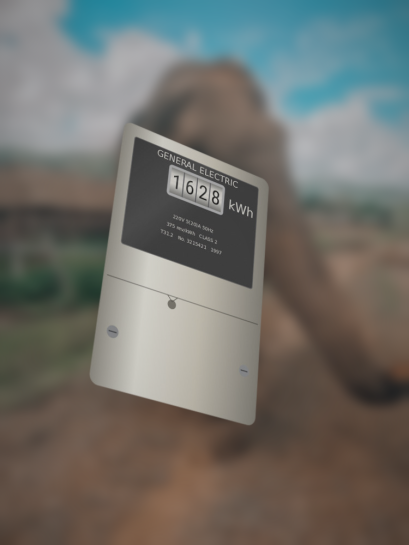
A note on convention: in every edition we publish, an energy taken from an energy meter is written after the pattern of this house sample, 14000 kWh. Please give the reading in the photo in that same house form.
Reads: 1628 kWh
